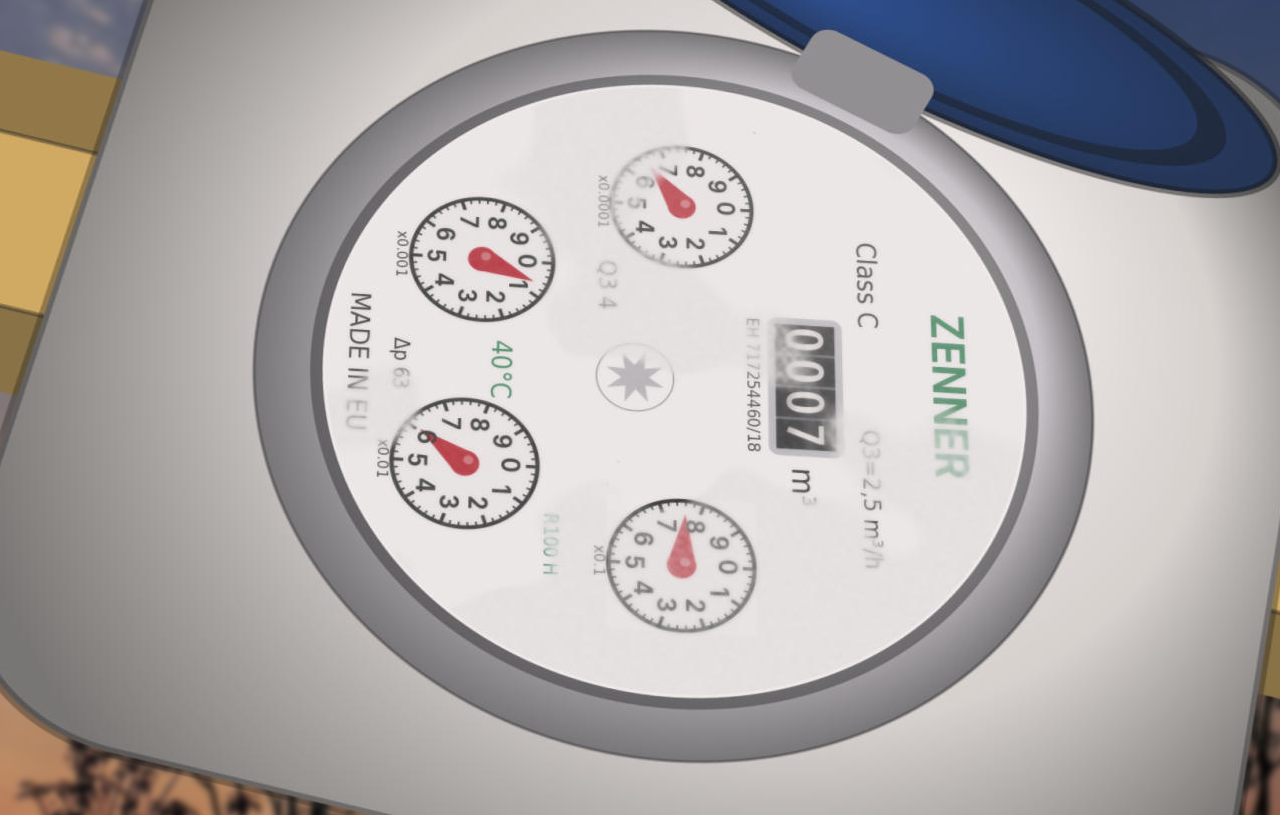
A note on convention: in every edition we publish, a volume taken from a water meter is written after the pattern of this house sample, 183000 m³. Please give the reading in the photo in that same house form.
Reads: 7.7606 m³
